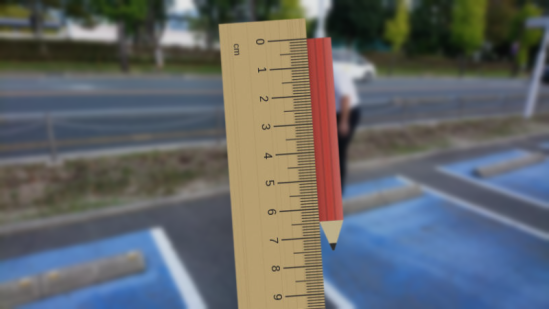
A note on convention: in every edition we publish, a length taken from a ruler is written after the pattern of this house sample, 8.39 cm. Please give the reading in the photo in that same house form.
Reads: 7.5 cm
